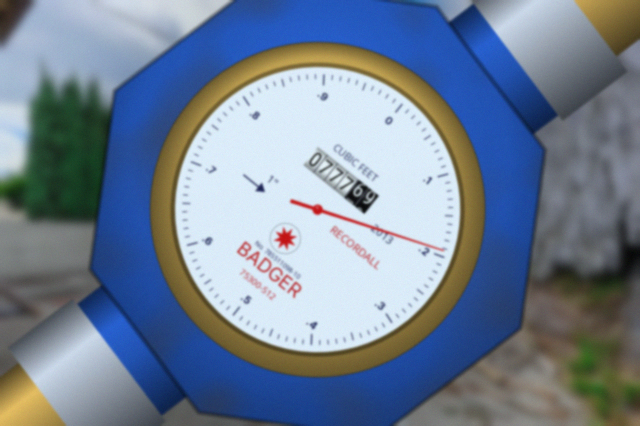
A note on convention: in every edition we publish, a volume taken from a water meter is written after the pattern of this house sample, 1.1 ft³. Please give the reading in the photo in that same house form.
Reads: 77769.19 ft³
